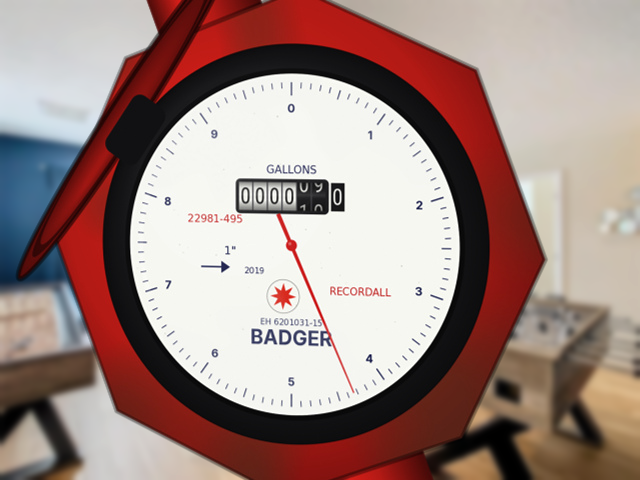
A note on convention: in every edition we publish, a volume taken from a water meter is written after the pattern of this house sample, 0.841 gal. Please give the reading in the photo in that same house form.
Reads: 94.3 gal
